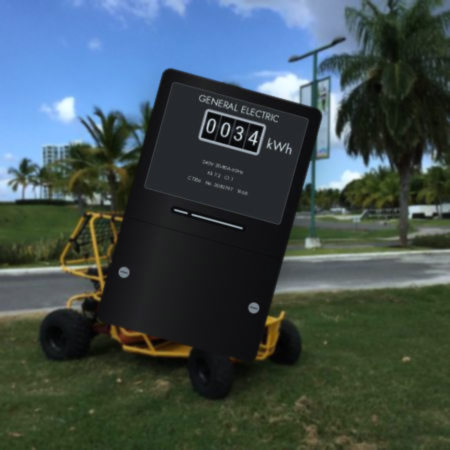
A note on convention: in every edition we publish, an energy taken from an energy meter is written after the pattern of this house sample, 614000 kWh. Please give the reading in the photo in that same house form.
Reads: 34 kWh
